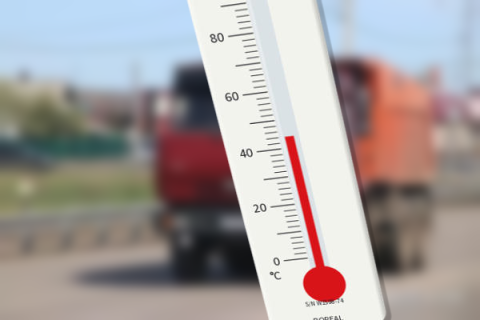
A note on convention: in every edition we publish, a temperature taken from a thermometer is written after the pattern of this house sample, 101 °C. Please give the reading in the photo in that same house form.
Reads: 44 °C
